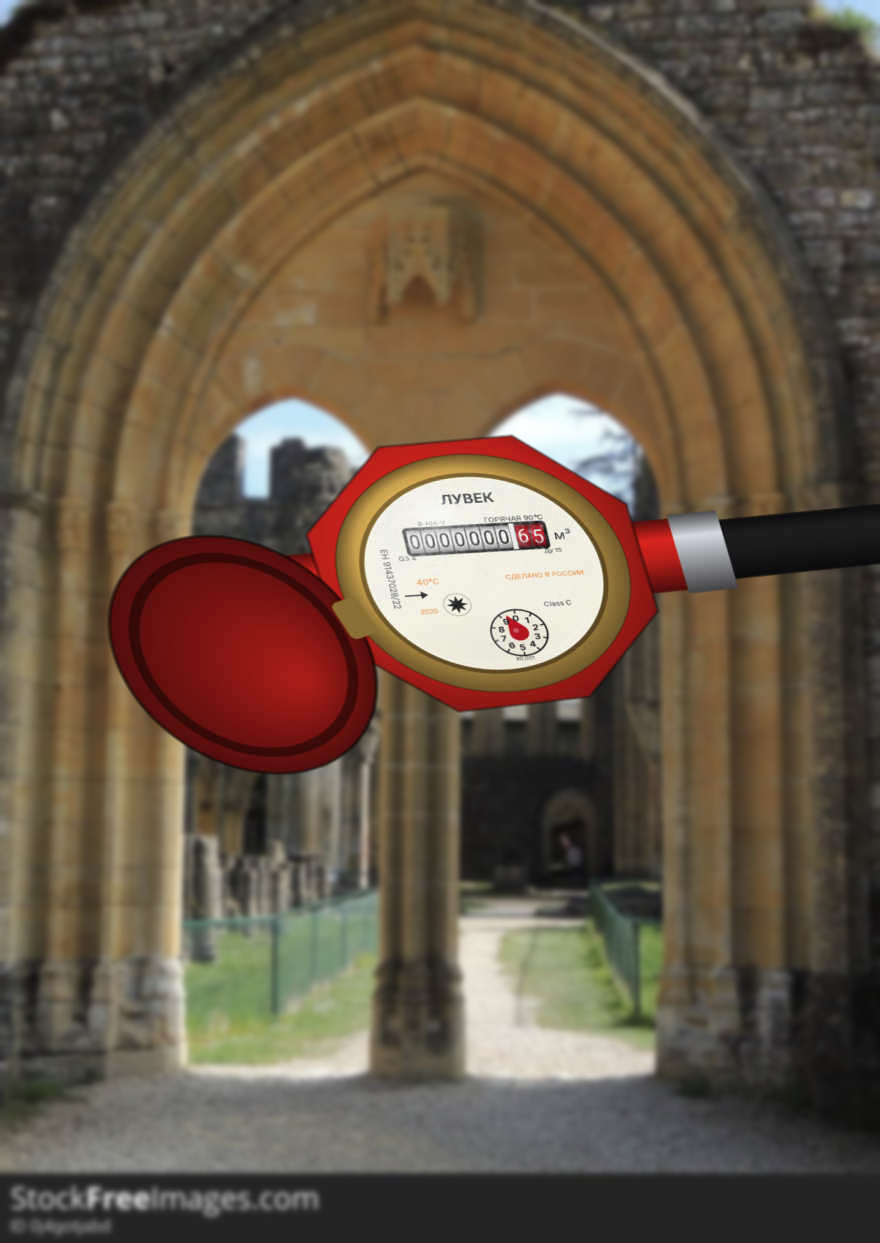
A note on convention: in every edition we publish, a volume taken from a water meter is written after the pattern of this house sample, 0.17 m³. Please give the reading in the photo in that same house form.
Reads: 0.649 m³
